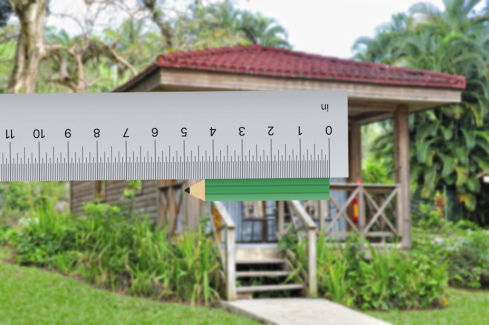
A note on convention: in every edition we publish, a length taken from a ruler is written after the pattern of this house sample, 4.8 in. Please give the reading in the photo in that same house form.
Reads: 5 in
